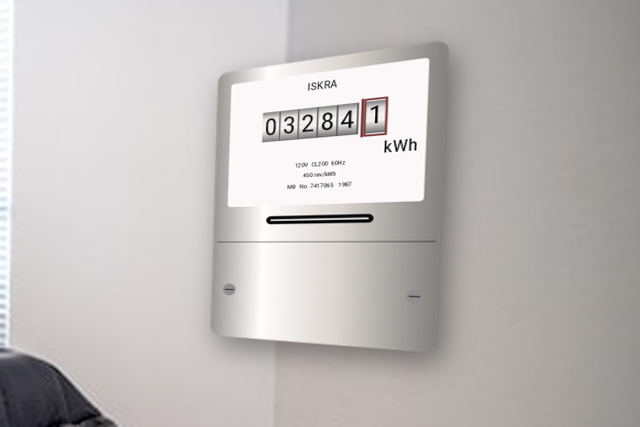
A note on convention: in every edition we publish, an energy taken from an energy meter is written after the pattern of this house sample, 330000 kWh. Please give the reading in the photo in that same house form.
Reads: 3284.1 kWh
